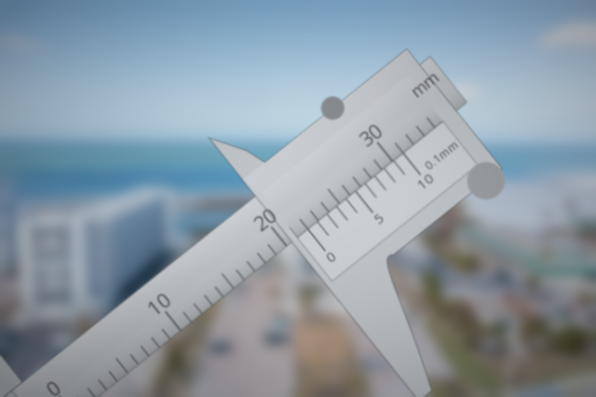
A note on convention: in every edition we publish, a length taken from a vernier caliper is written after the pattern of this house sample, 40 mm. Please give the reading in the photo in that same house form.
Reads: 22.0 mm
